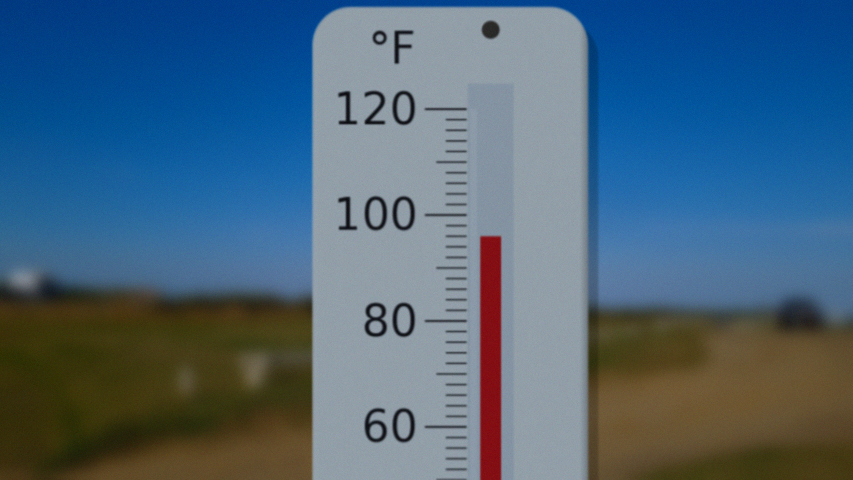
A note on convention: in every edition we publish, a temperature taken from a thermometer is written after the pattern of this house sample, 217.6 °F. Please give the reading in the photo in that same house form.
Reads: 96 °F
